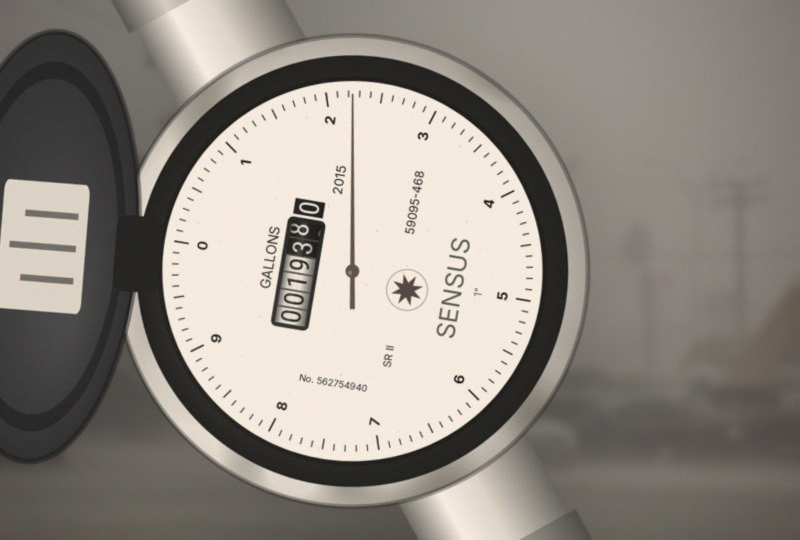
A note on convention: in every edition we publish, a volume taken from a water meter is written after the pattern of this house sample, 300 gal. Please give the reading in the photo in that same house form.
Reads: 19382.2 gal
